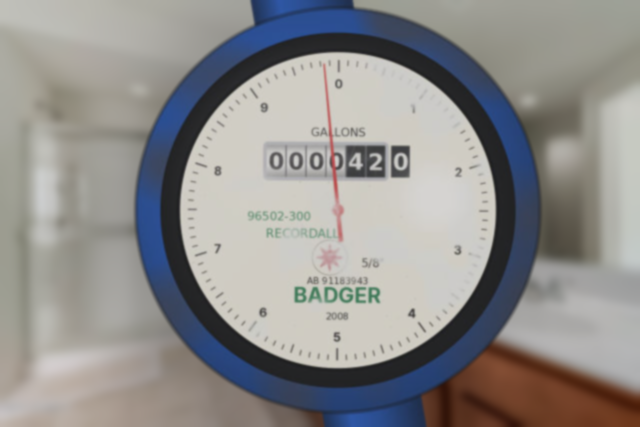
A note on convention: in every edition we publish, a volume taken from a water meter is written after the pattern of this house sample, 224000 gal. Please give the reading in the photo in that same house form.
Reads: 419.8 gal
